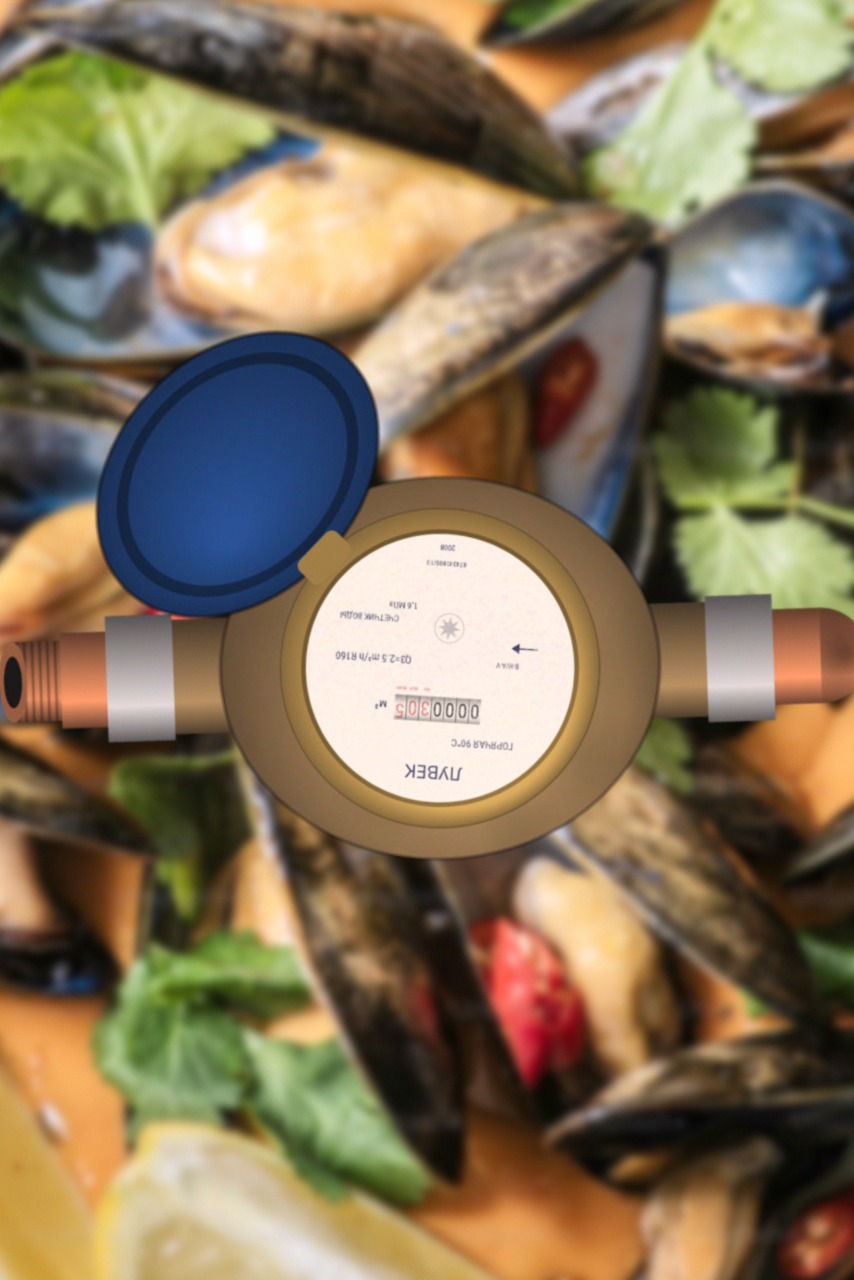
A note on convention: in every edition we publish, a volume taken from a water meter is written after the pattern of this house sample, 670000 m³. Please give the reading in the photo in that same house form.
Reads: 0.305 m³
